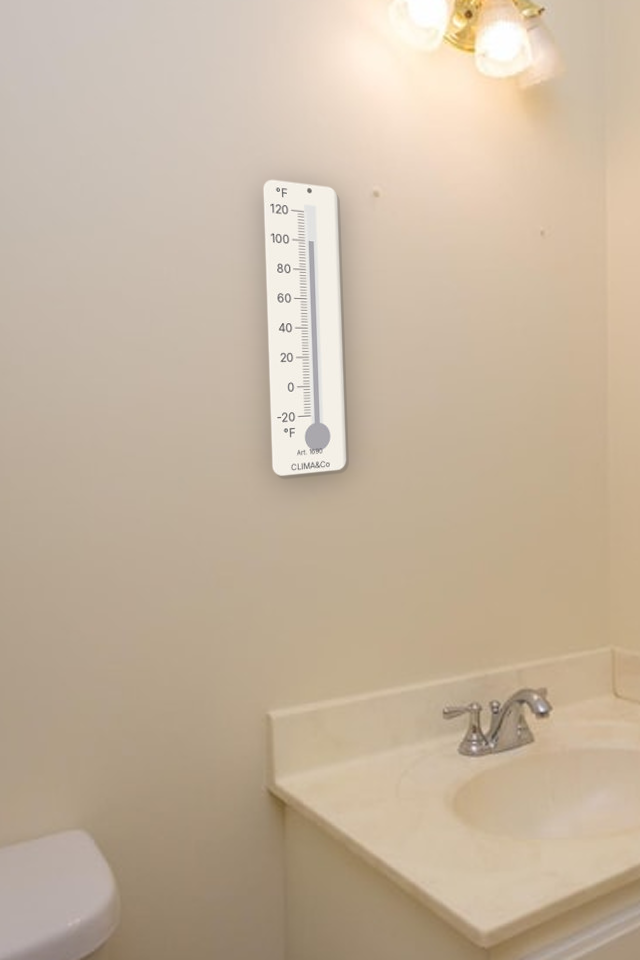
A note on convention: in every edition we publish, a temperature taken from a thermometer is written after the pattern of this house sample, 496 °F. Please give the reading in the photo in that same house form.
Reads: 100 °F
